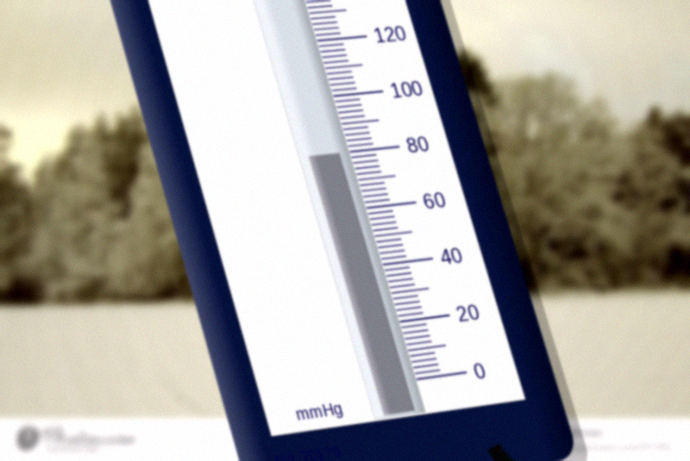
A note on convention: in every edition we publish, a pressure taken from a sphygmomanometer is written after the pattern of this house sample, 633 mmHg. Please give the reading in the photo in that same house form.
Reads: 80 mmHg
